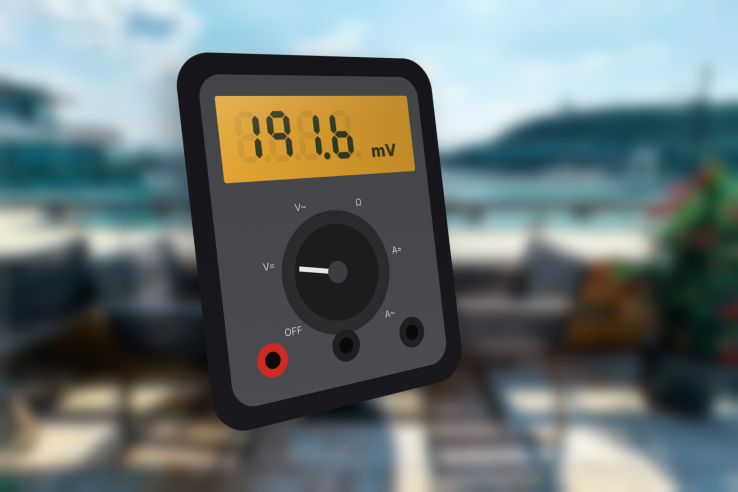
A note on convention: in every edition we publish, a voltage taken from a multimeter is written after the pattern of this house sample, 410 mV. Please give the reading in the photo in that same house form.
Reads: 191.6 mV
